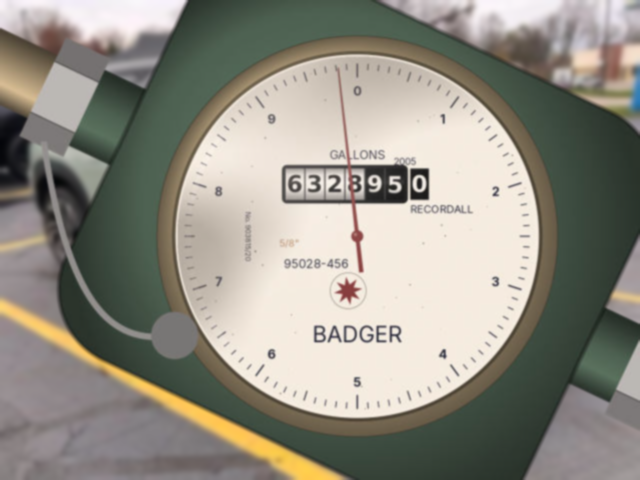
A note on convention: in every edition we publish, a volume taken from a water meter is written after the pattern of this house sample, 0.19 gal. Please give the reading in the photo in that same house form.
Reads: 6328949.8 gal
